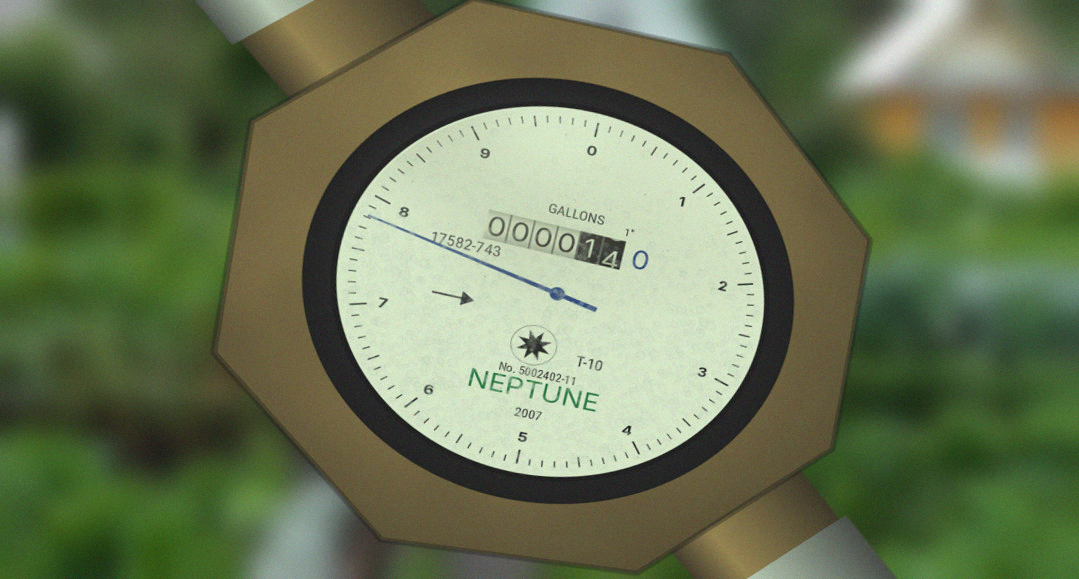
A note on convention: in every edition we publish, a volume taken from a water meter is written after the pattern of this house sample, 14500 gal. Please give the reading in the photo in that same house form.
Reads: 137.8 gal
